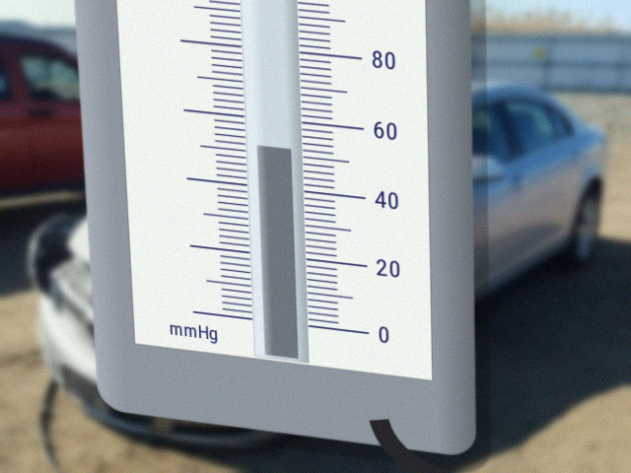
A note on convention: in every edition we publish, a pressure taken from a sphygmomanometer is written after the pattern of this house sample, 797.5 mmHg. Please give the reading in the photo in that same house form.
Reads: 52 mmHg
